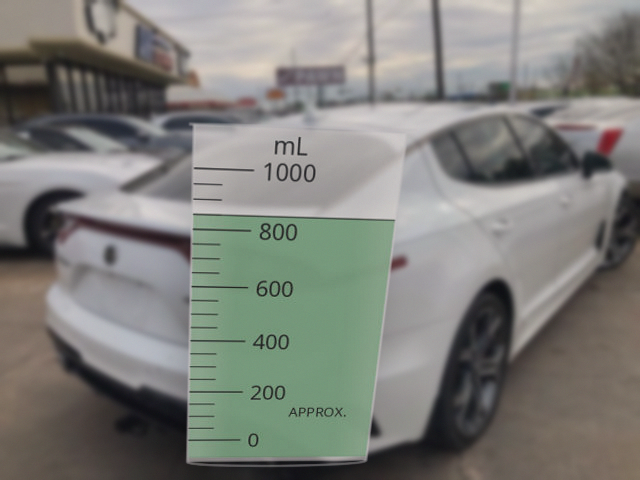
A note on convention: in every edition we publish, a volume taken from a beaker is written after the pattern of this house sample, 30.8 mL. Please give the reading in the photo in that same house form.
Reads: 850 mL
